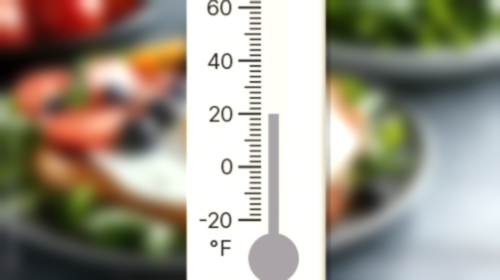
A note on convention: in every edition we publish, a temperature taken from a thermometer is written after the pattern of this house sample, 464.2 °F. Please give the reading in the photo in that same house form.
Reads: 20 °F
